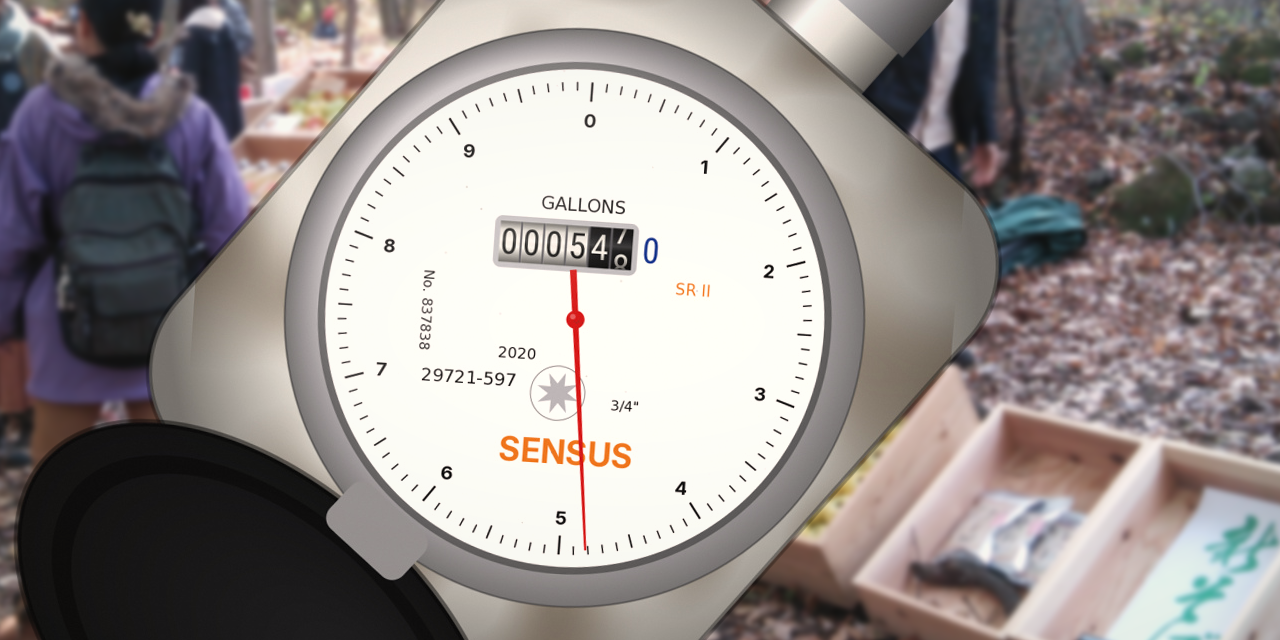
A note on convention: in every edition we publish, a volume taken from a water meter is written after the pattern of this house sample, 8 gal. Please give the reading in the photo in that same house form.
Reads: 5474.8 gal
